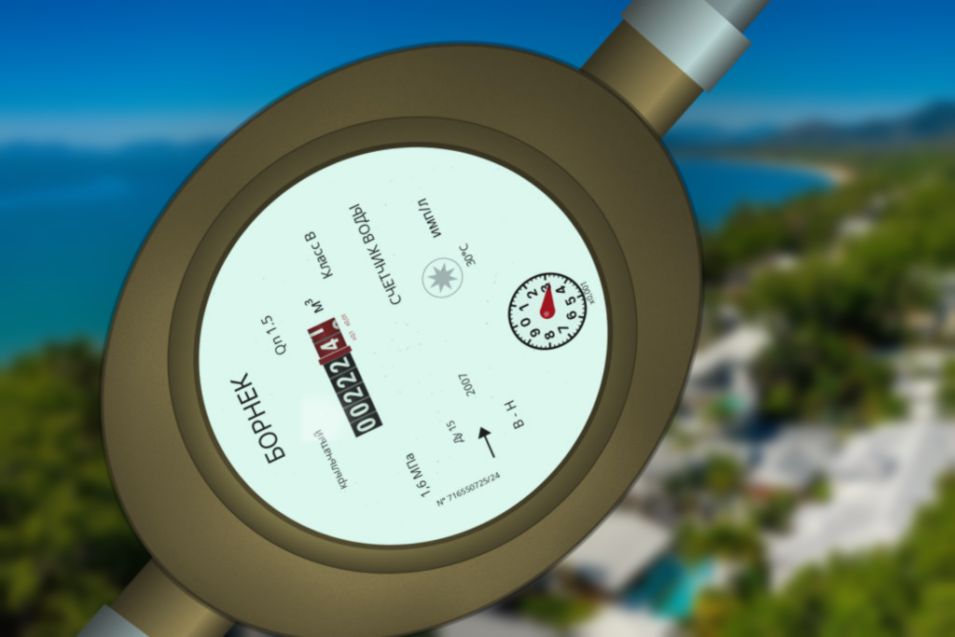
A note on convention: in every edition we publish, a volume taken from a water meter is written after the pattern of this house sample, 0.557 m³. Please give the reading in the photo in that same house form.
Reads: 222.413 m³
